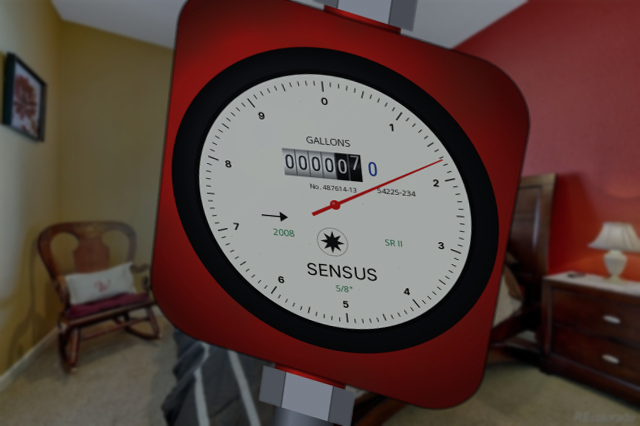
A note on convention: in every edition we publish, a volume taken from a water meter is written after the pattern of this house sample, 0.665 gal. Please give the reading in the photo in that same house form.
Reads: 71.7 gal
